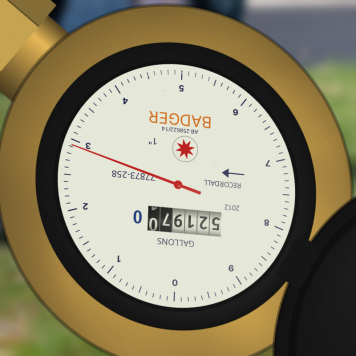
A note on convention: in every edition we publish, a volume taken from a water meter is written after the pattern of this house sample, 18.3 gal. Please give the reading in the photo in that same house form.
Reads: 5219702.9 gal
